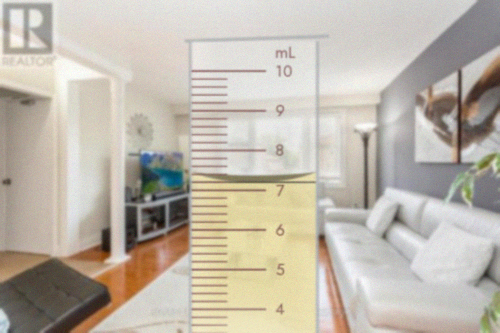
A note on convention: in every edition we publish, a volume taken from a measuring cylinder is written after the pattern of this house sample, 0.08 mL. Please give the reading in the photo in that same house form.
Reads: 7.2 mL
